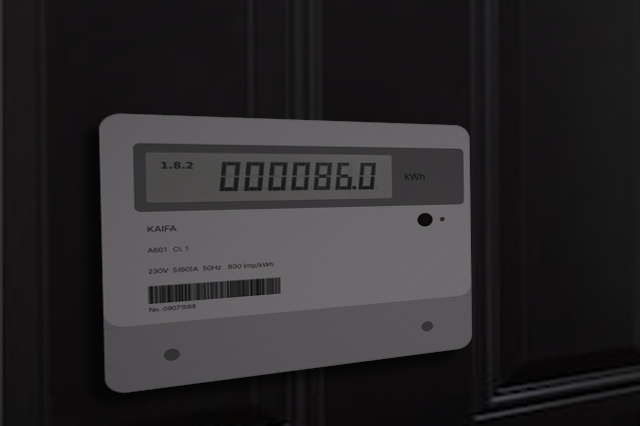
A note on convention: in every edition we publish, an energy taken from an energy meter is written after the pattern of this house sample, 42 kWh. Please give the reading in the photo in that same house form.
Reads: 86.0 kWh
